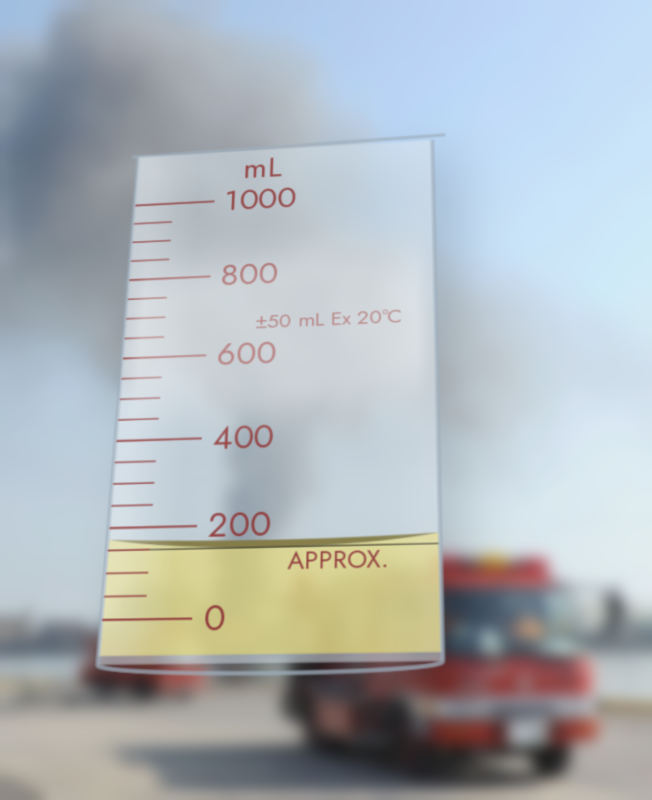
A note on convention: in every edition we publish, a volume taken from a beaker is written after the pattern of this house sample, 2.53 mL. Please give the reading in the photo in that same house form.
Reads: 150 mL
